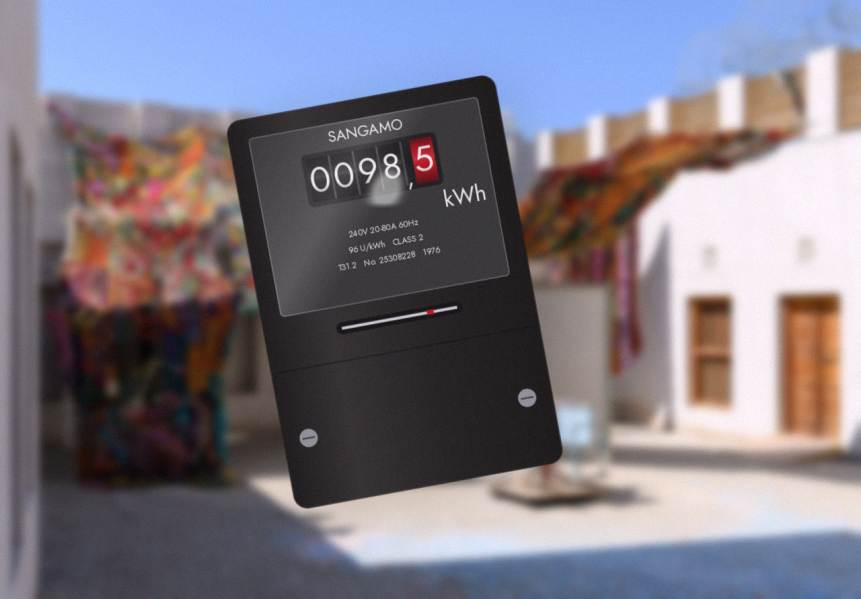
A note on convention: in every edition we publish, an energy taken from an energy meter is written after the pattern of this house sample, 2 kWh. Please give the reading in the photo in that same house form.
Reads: 98.5 kWh
